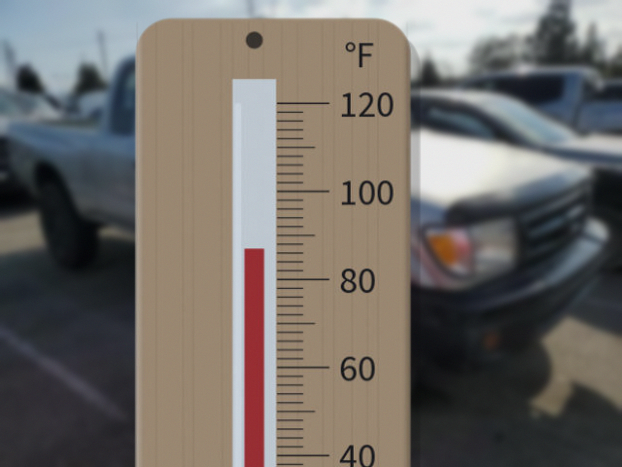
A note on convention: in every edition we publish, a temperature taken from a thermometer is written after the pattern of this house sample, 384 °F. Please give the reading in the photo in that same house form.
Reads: 87 °F
